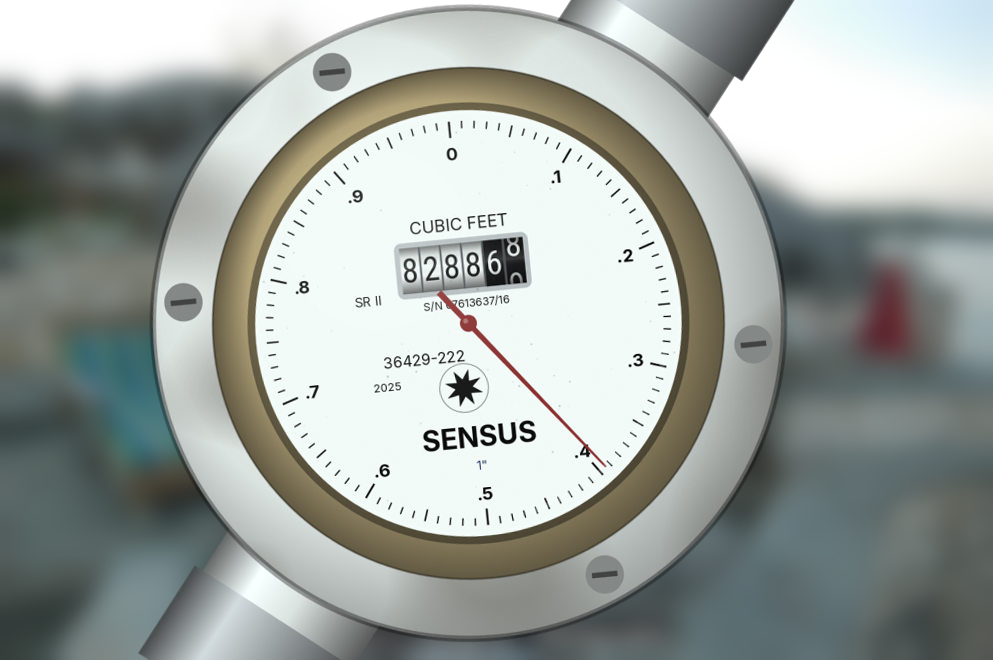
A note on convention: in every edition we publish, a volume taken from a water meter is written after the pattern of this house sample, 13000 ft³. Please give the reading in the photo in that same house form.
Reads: 828868.39 ft³
